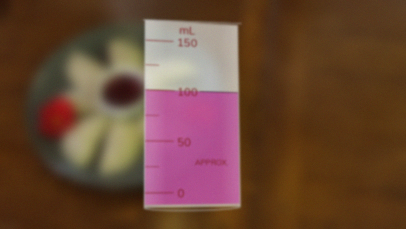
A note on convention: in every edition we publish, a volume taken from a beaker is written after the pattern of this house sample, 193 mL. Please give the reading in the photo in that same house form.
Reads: 100 mL
